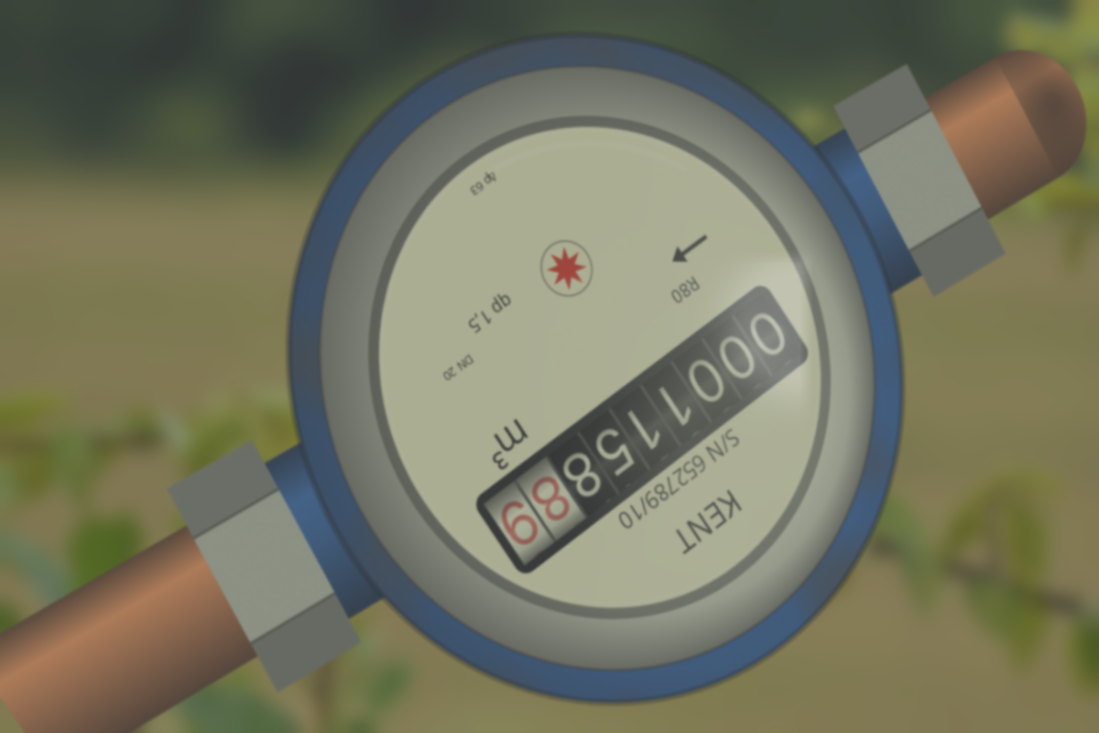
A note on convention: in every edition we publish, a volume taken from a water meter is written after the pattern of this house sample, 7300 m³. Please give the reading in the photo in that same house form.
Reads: 1158.89 m³
